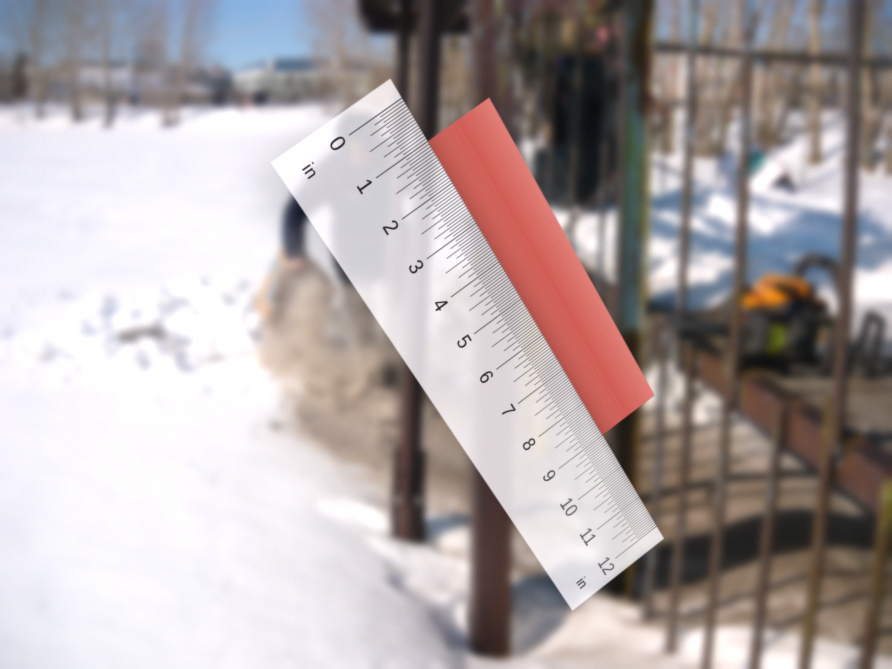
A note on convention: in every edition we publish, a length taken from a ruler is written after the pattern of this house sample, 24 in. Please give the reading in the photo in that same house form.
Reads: 8 in
